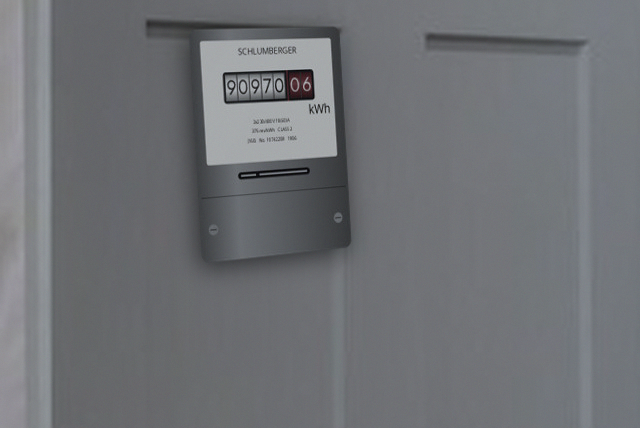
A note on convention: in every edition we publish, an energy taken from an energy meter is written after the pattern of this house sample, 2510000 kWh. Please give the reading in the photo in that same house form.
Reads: 90970.06 kWh
